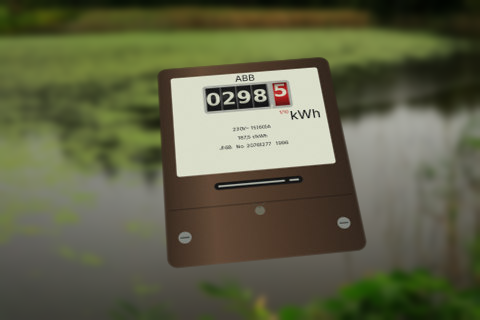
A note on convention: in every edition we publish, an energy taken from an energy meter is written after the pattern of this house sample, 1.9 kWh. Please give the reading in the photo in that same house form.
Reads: 298.5 kWh
